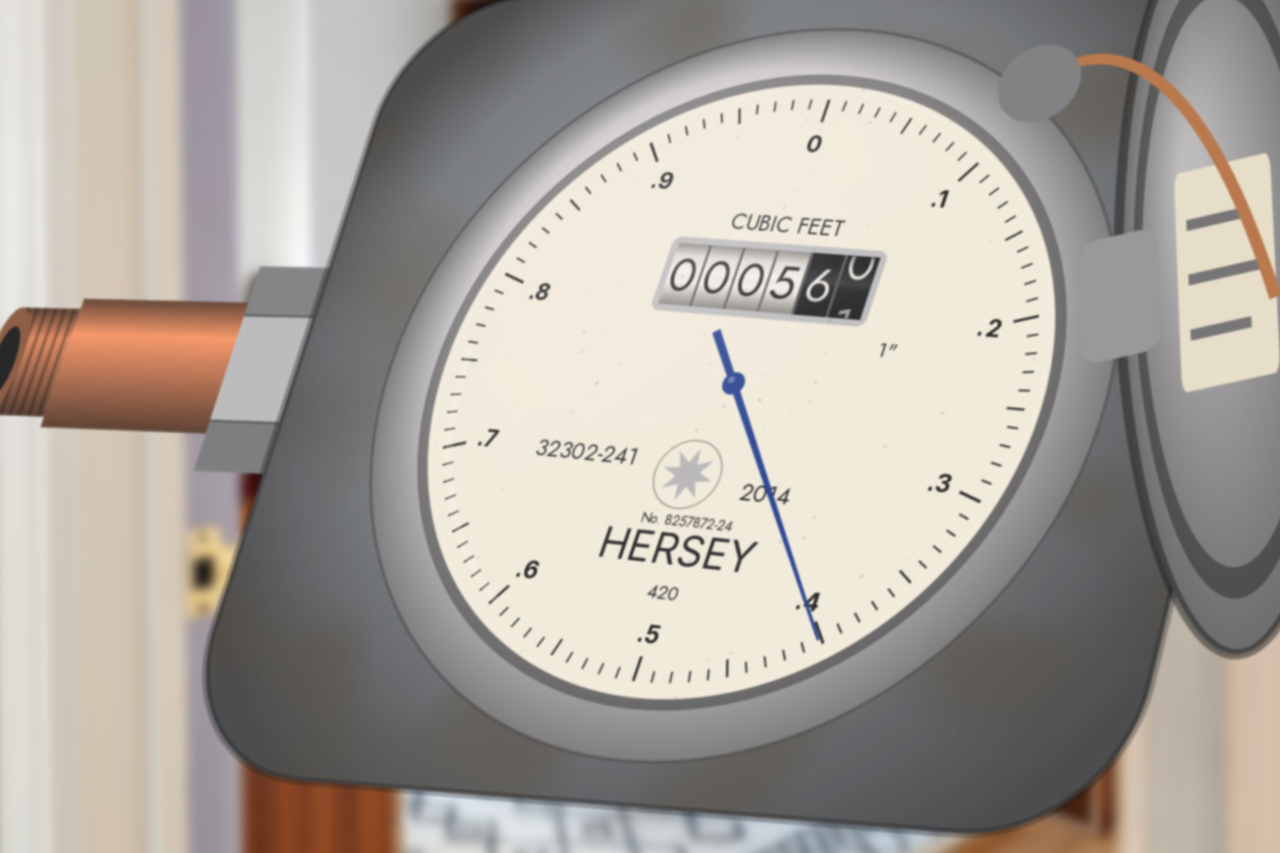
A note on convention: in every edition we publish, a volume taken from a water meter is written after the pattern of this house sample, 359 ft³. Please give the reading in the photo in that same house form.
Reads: 560.40 ft³
